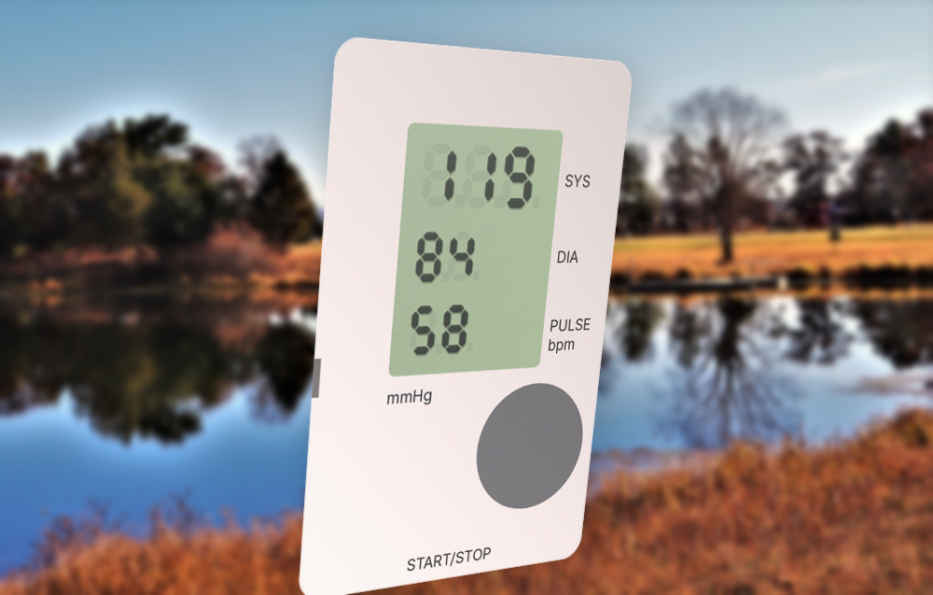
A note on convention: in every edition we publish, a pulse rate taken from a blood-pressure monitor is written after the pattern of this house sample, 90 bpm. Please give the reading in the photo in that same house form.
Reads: 58 bpm
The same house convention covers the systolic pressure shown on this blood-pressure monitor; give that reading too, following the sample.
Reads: 119 mmHg
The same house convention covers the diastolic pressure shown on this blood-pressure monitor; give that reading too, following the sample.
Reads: 84 mmHg
